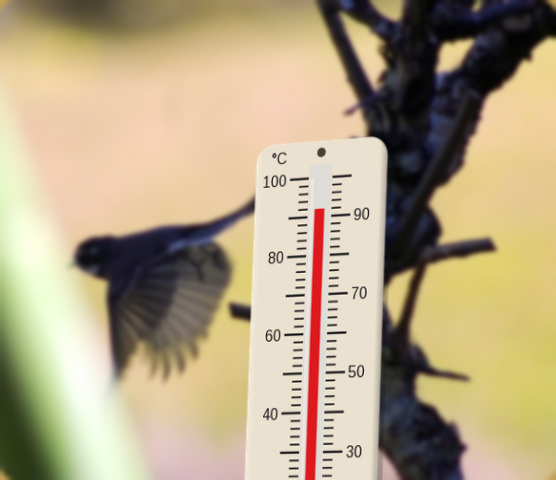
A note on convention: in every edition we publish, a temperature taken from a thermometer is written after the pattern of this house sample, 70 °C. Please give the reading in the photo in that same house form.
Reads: 92 °C
